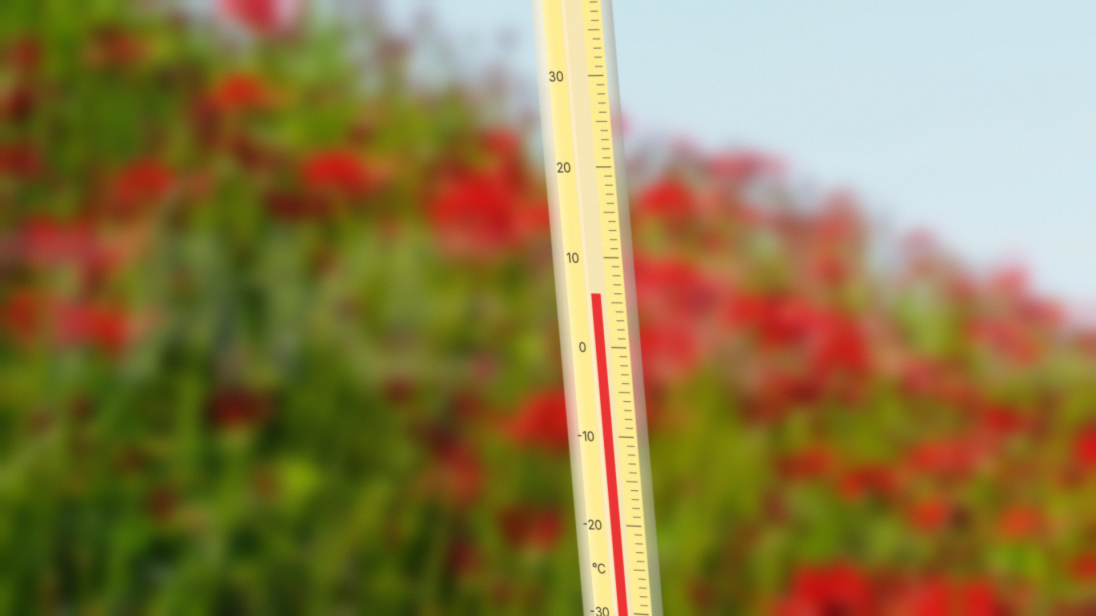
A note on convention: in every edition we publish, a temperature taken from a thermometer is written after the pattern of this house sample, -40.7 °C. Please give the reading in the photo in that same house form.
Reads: 6 °C
